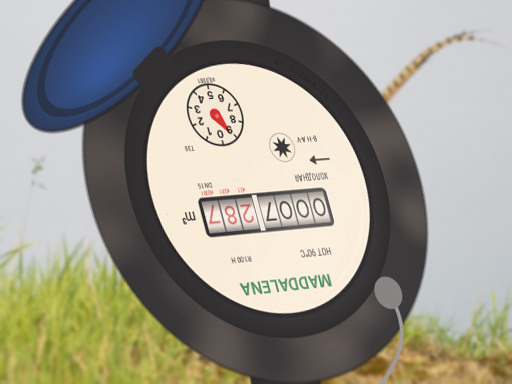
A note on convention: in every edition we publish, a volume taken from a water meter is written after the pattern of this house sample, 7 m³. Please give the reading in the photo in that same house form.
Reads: 7.2869 m³
